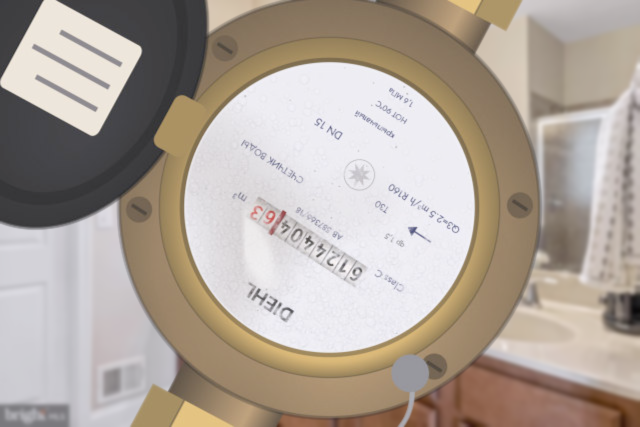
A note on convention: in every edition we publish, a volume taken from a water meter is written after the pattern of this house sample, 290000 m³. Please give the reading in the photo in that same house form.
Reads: 6124404.63 m³
